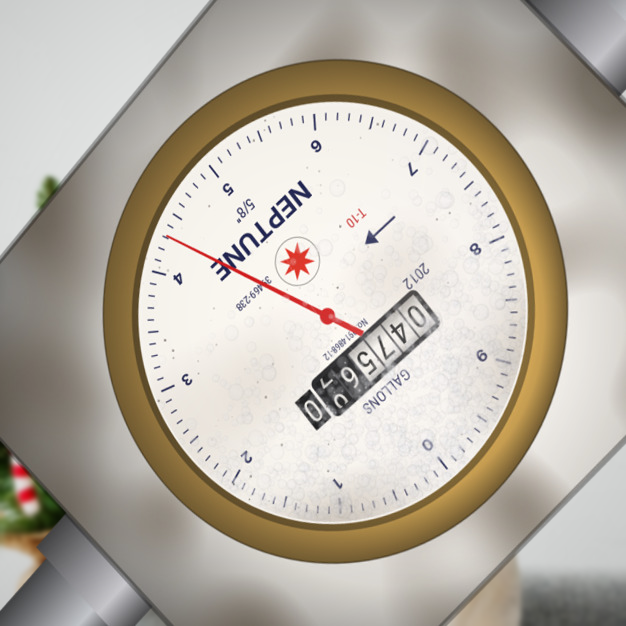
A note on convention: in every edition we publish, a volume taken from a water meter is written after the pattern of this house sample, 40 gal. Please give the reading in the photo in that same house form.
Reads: 475664.3 gal
